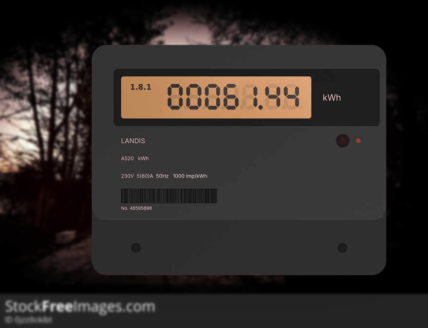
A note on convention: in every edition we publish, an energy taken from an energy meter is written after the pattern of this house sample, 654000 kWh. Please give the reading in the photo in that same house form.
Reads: 61.44 kWh
